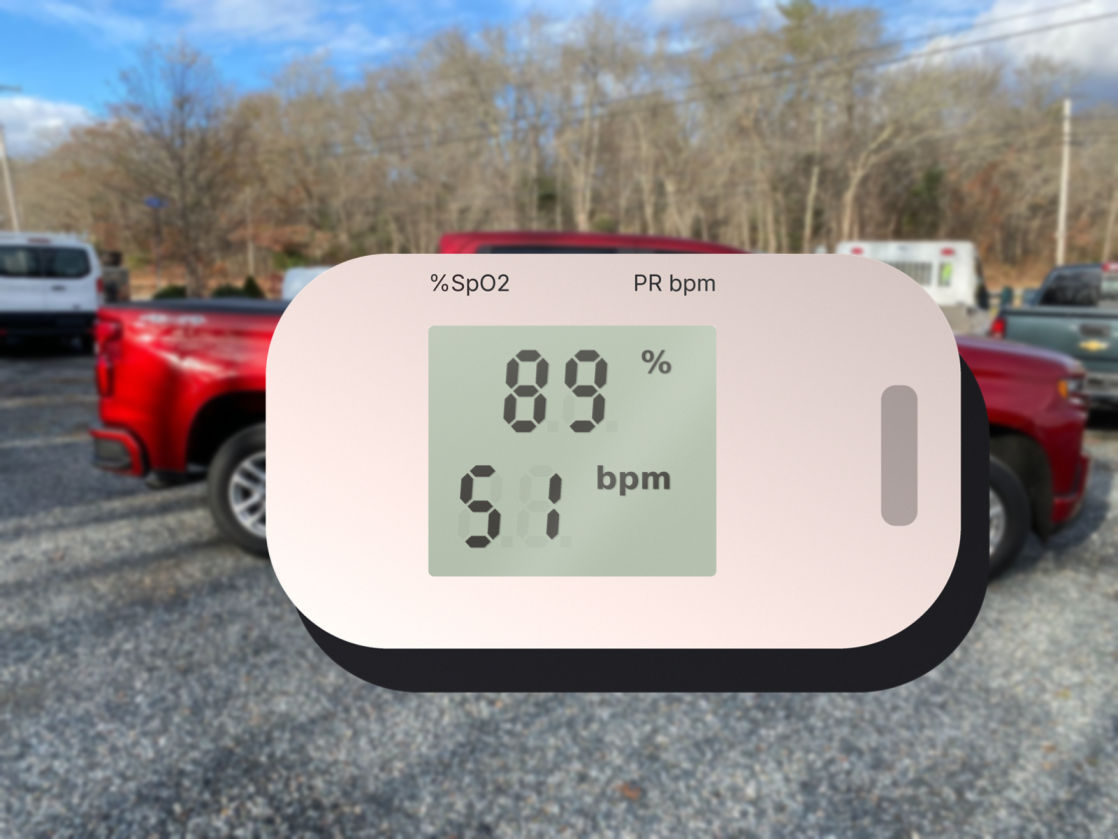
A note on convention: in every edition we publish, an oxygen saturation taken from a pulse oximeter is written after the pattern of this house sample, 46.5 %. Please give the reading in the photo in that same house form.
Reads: 89 %
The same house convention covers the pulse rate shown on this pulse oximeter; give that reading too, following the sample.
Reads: 51 bpm
